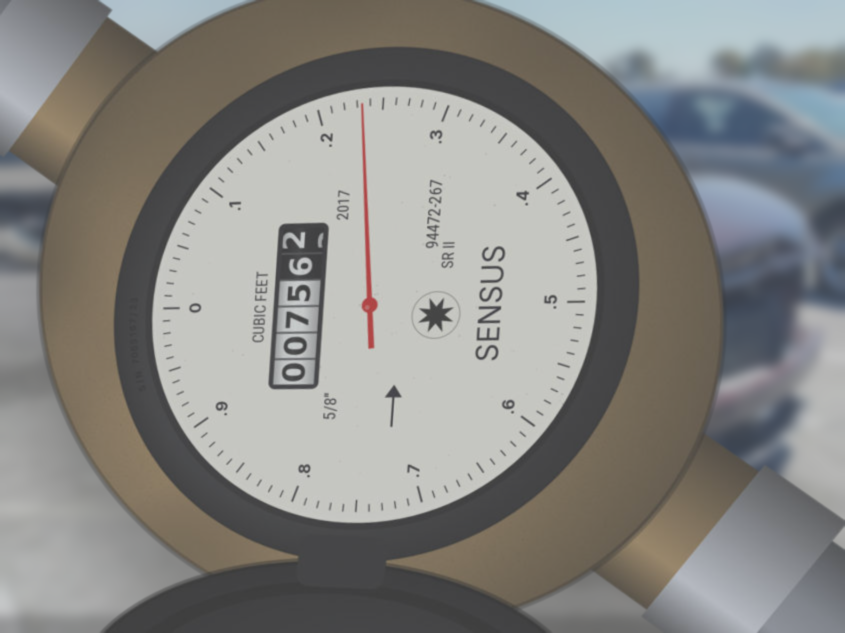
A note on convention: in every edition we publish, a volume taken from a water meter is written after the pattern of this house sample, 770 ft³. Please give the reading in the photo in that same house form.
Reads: 7562.23 ft³
